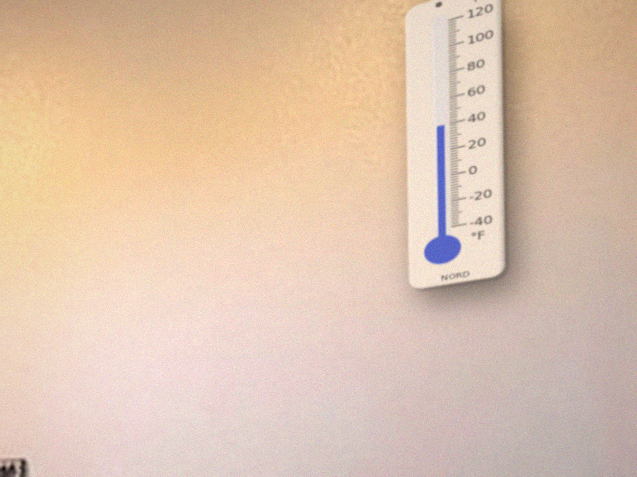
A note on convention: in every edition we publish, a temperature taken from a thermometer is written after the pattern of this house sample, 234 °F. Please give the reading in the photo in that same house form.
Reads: 40 °F
